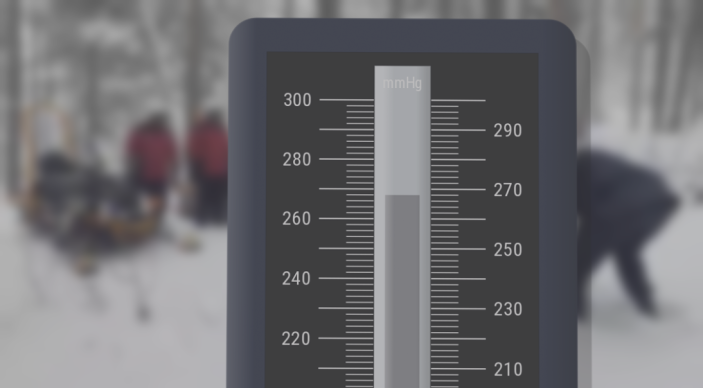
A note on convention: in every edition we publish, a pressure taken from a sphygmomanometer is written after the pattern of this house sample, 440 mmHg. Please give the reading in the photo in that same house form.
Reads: 268 mmHg
